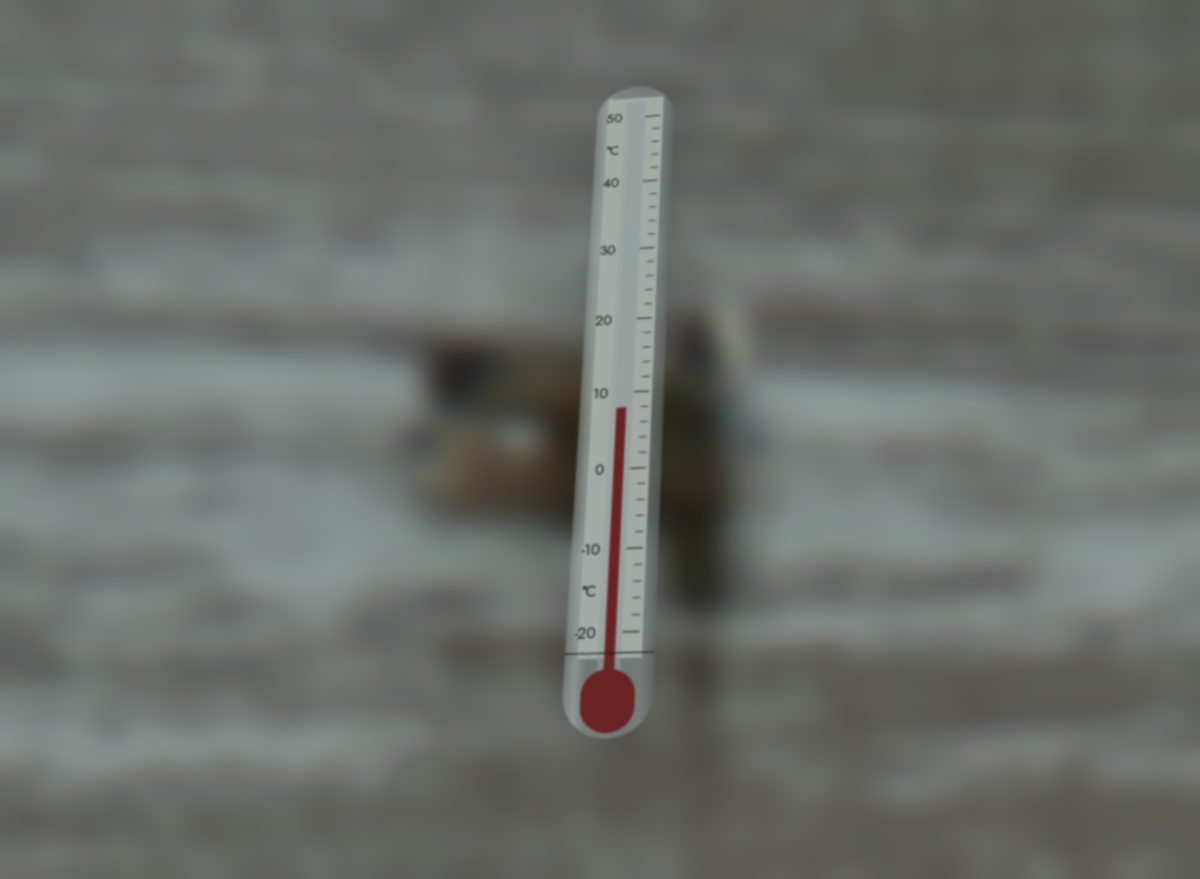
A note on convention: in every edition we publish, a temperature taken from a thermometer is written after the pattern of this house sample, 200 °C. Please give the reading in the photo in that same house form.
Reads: 8 °C
